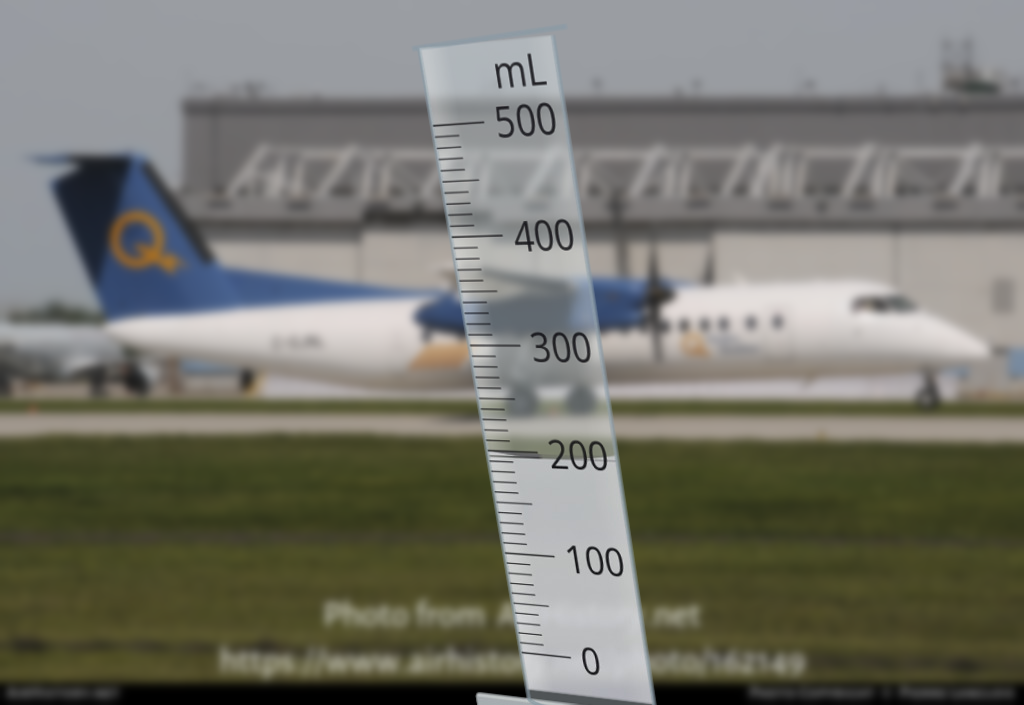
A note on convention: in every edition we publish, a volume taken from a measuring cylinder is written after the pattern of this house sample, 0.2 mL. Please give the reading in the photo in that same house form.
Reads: 195 mL
